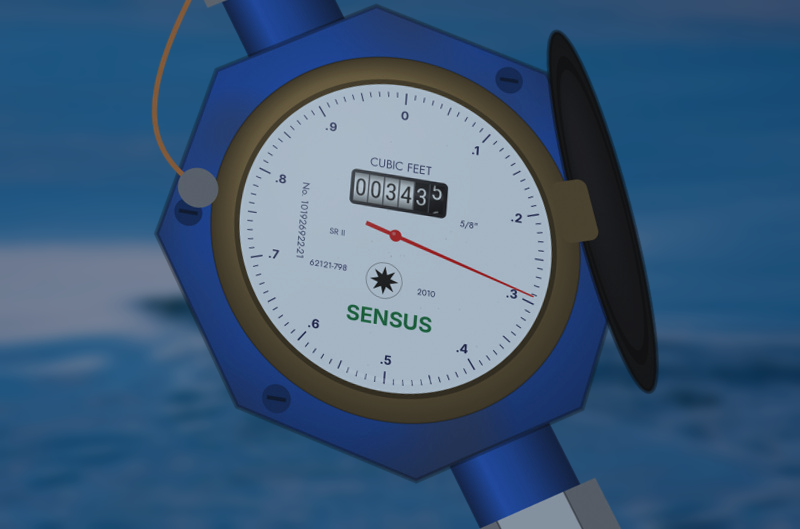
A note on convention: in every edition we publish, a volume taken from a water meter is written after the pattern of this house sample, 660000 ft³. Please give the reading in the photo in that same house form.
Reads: 3435.29 ft³
